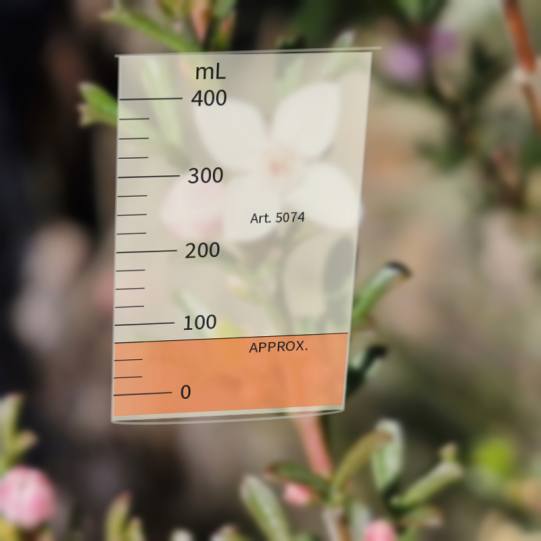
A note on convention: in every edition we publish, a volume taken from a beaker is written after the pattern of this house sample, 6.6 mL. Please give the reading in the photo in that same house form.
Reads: 75 mL
